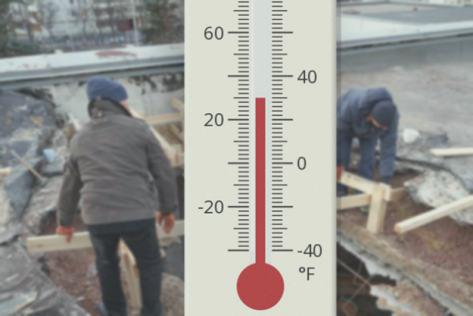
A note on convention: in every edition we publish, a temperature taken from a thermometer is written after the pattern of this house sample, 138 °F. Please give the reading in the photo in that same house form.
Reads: 30 °F
